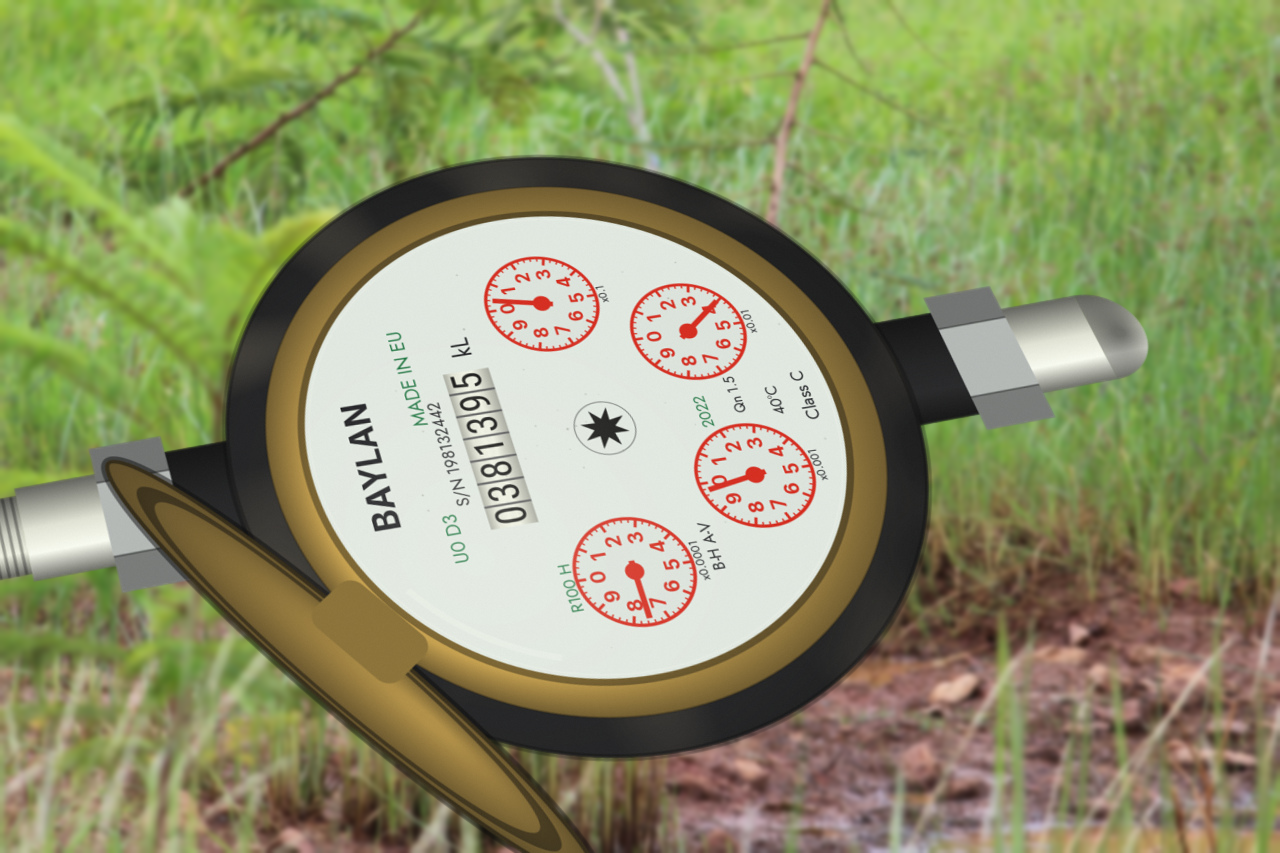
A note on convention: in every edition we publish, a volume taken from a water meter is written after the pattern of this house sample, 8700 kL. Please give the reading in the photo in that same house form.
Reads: 381395.0397 kL
